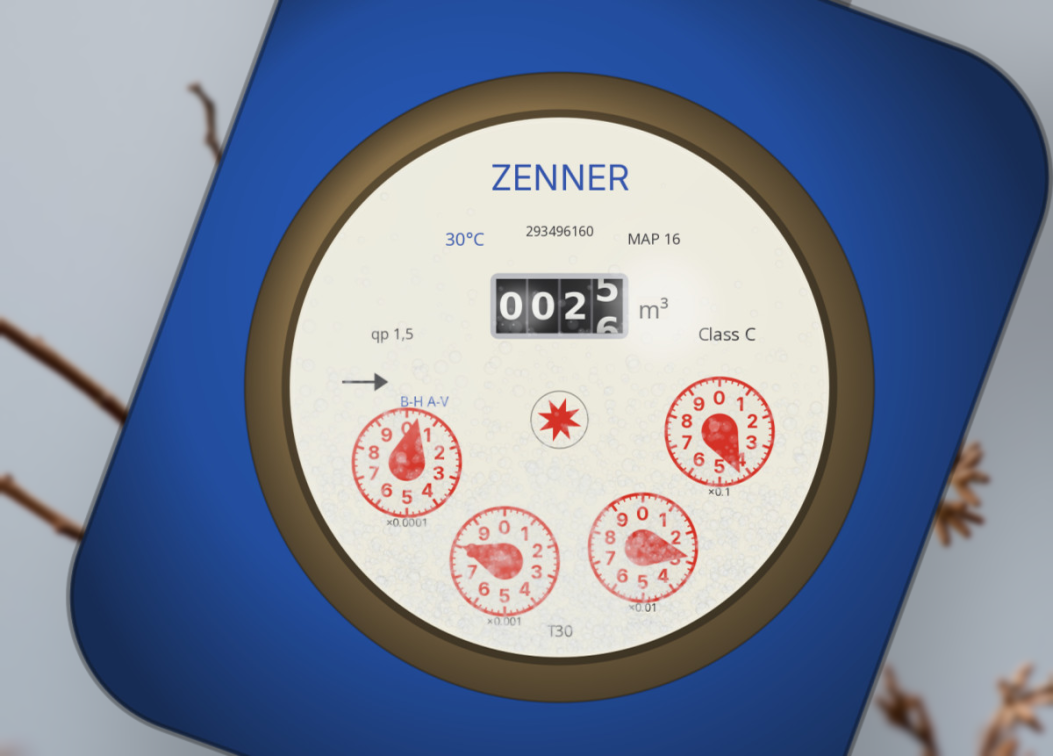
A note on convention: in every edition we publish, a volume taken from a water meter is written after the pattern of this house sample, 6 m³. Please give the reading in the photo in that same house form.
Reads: 25.4280 m³
